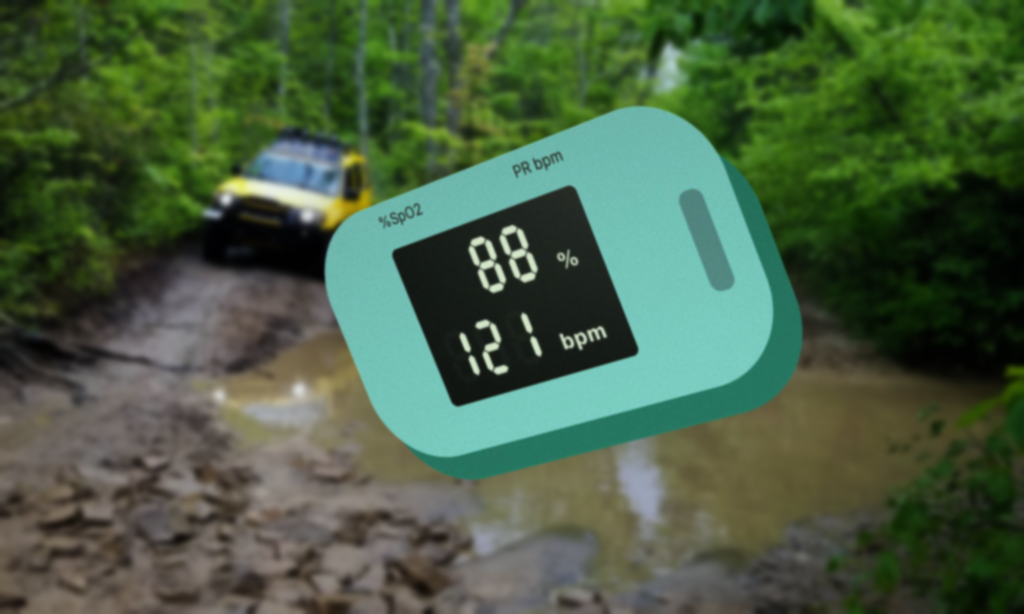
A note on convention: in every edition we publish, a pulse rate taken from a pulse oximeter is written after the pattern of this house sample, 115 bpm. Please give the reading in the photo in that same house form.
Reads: 121 bpm
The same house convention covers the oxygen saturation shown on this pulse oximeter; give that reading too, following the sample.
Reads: 88 %
